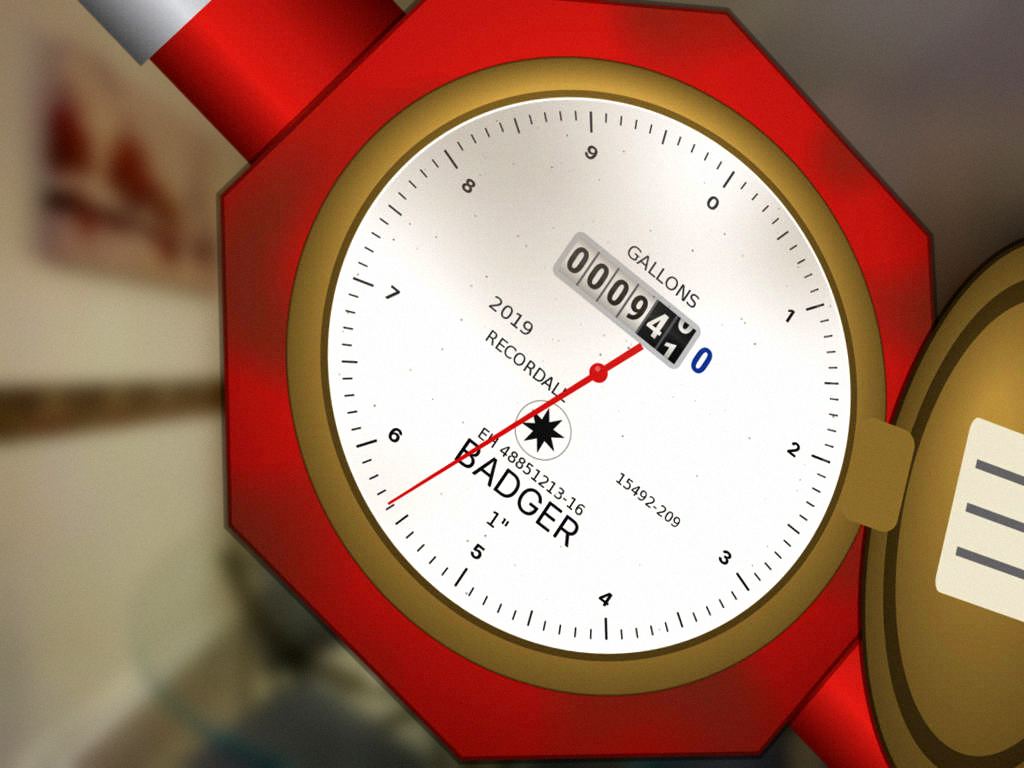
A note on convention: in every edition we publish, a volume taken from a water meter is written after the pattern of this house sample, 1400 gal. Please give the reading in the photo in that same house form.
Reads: 9405.6 gal
